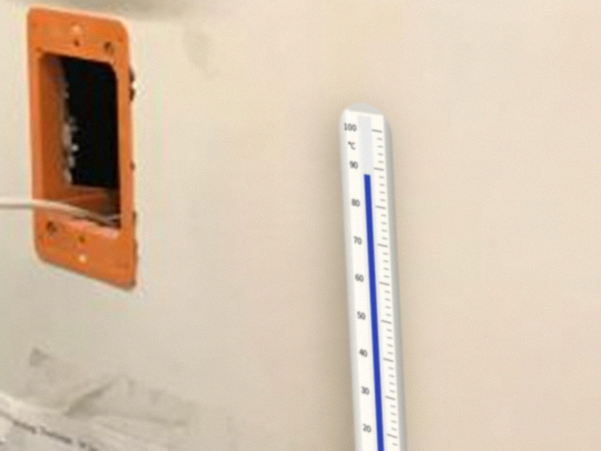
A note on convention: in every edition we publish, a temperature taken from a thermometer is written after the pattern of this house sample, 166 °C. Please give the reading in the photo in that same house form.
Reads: 88 °C
